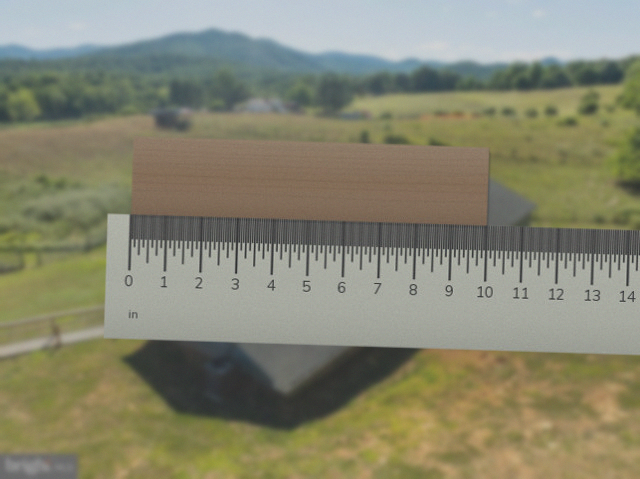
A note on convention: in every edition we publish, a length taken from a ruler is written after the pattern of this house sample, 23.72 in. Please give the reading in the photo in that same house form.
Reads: 10 in
